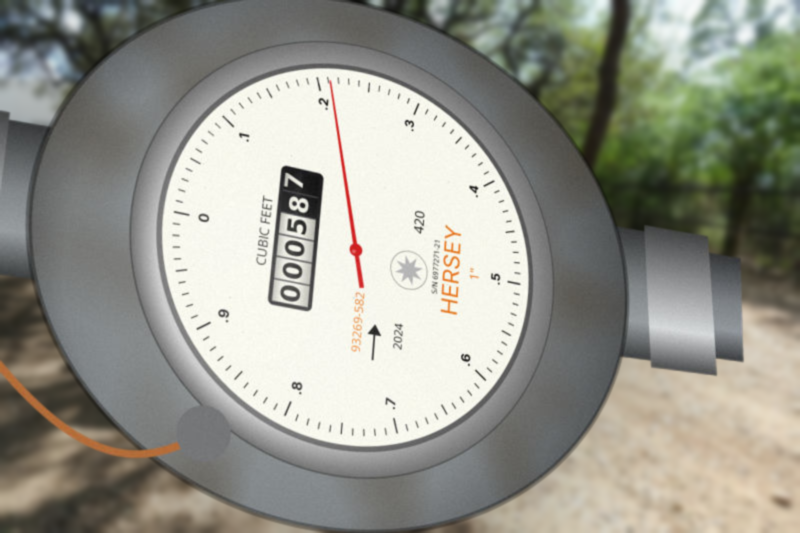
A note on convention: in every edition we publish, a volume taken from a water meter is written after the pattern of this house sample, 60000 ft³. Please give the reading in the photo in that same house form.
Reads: 587.21 ft³
